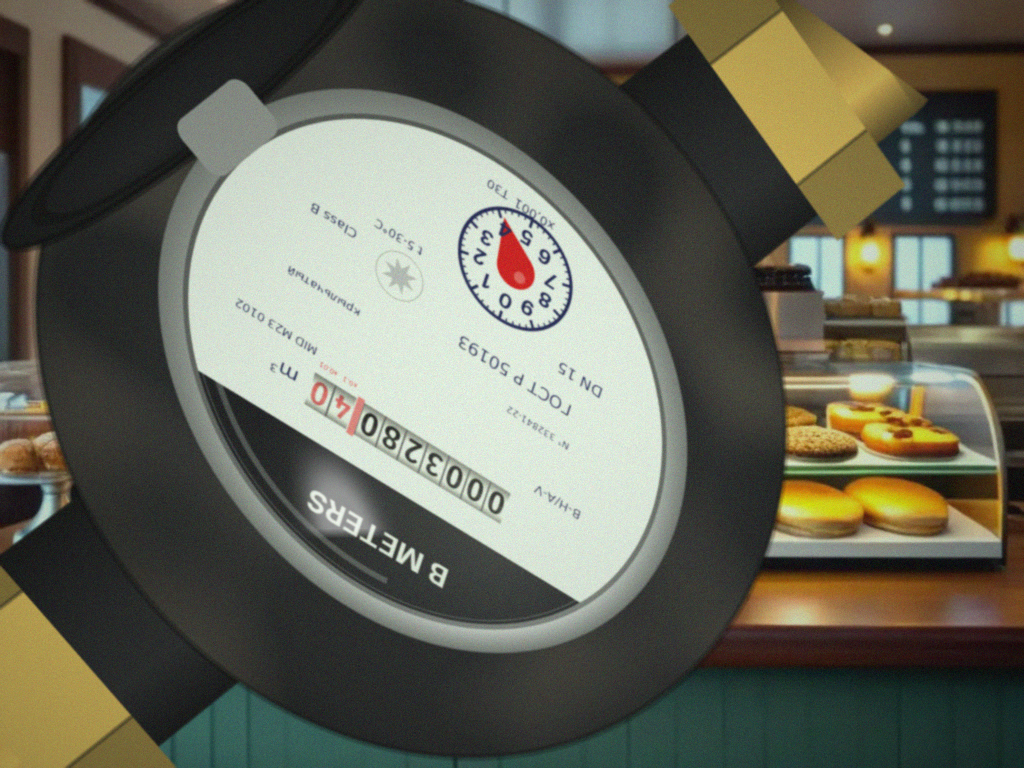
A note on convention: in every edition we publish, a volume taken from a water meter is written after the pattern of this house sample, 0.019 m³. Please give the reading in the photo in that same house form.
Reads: 3280.404 m³
